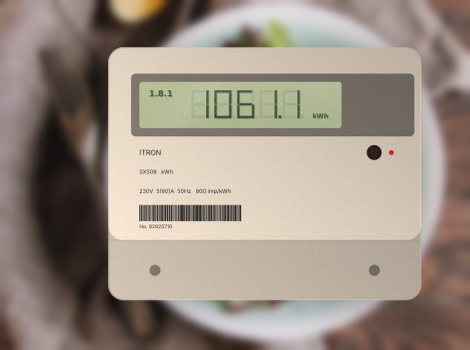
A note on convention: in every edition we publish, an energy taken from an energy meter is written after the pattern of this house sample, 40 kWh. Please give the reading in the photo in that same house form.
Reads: 1061.1 kWh
